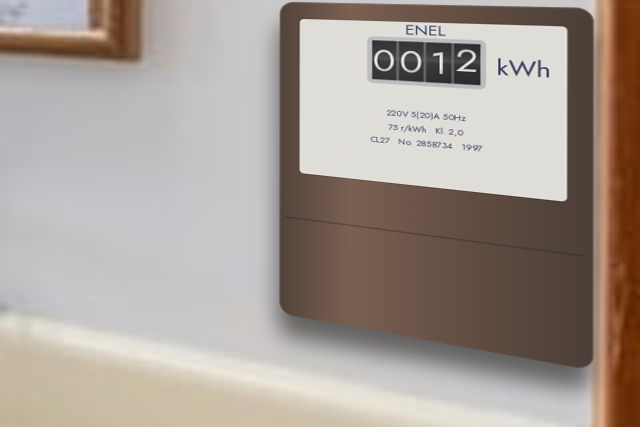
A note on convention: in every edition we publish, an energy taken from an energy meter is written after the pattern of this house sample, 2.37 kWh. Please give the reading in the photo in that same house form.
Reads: 12 kWh
